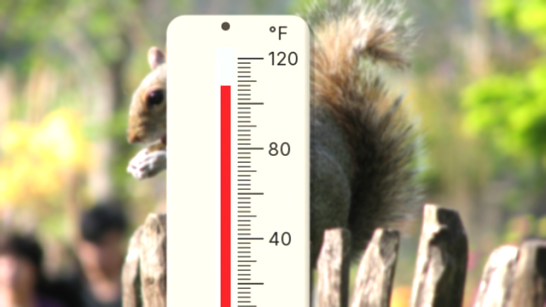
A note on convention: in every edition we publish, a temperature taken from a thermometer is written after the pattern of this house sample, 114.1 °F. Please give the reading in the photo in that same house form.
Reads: 108 °F
